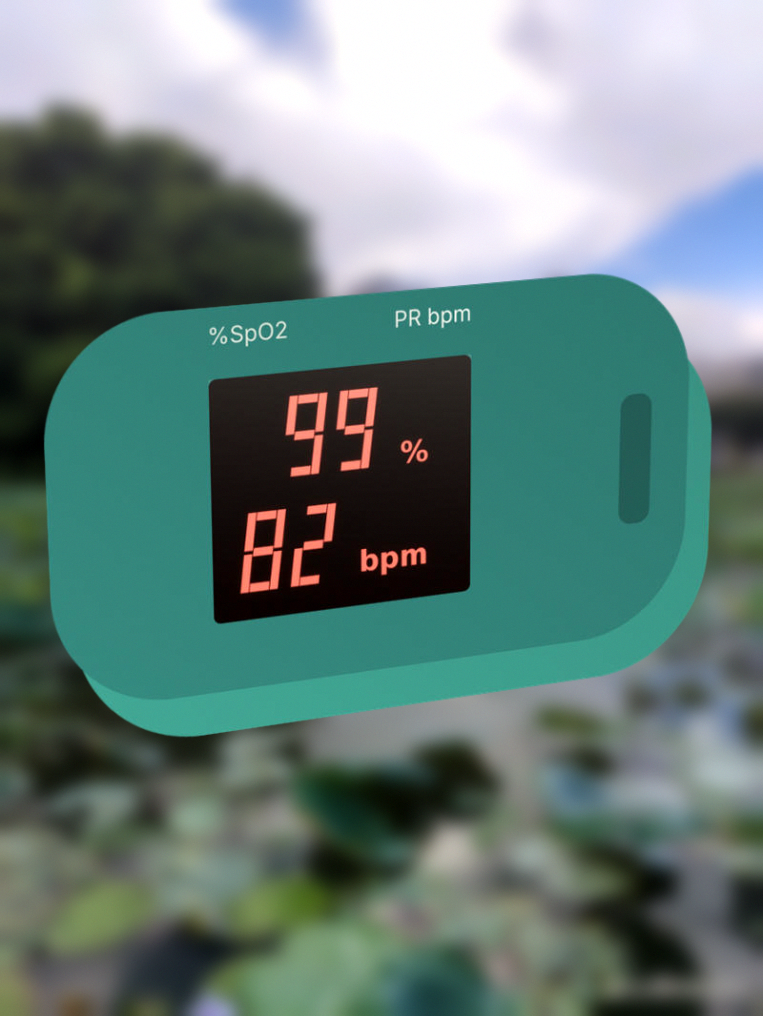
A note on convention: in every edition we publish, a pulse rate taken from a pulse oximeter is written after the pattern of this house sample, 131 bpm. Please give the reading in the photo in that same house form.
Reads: 82 bpm
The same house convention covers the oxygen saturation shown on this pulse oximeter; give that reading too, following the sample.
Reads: 99 %
